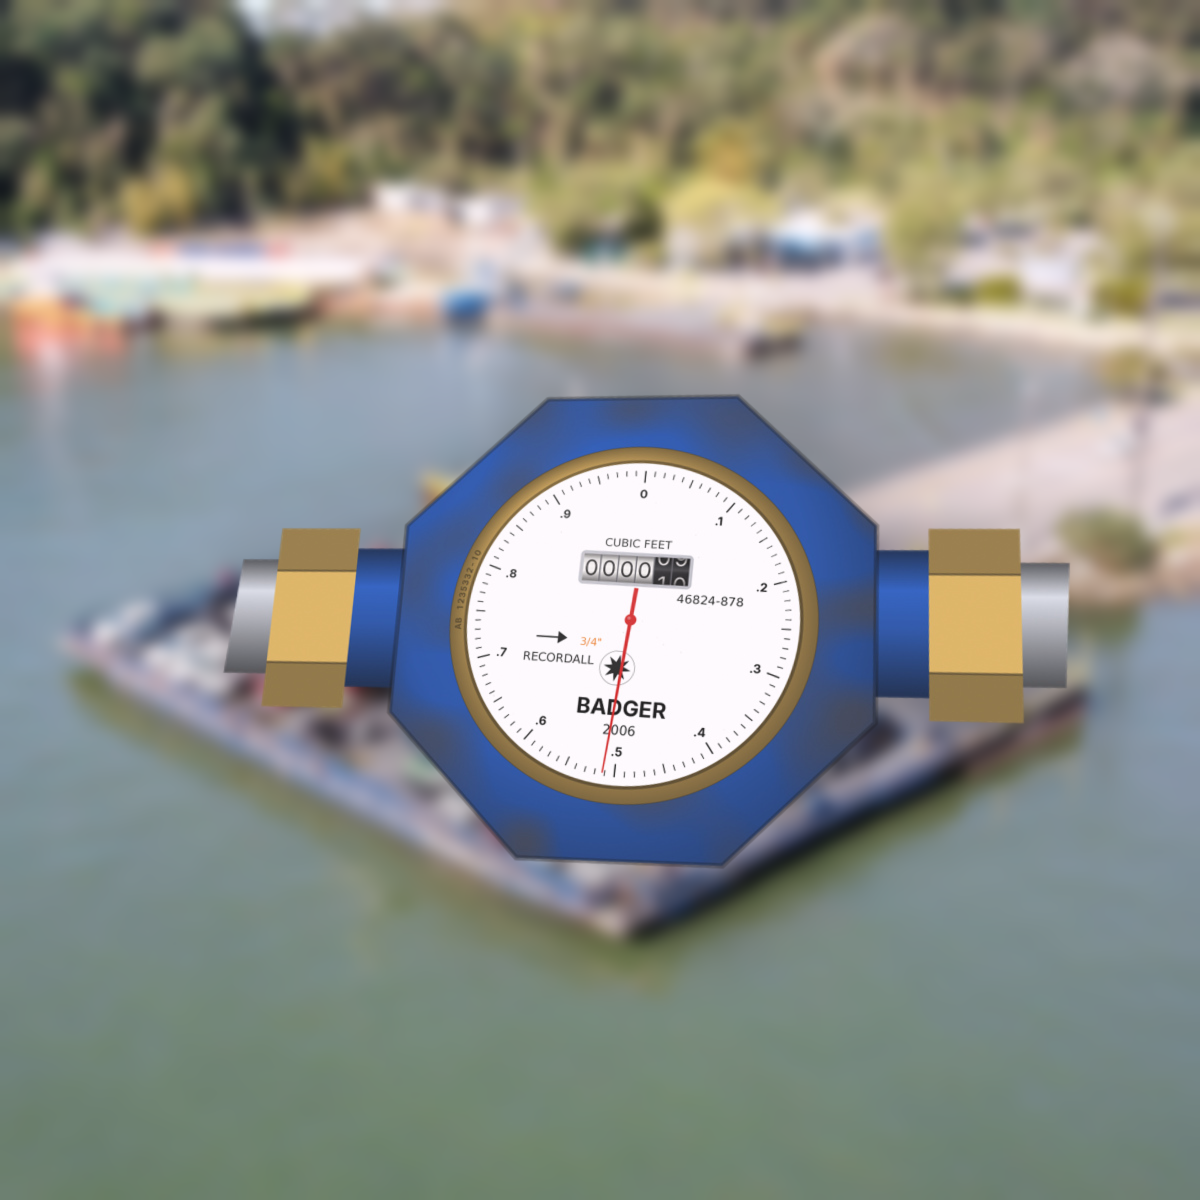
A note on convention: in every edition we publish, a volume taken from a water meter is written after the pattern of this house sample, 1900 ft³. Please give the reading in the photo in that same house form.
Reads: 9.51 ft³
